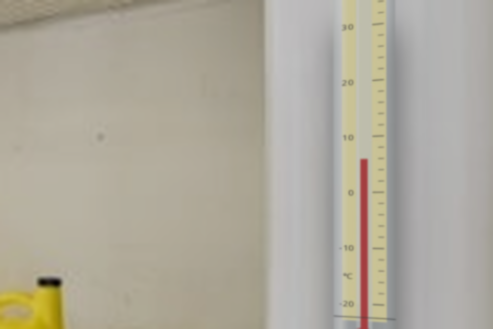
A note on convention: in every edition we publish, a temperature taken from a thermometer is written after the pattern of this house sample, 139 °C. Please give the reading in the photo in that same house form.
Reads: 6 °C
